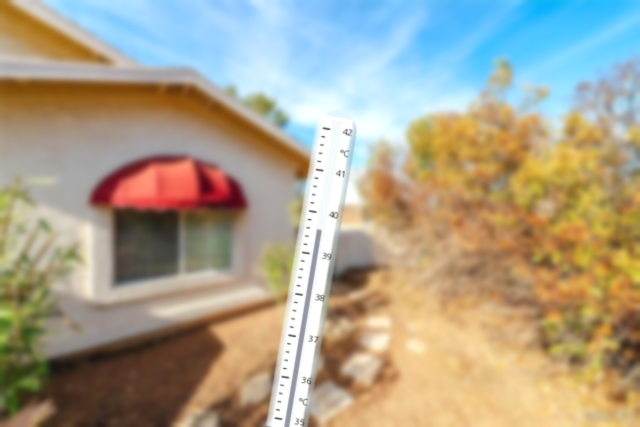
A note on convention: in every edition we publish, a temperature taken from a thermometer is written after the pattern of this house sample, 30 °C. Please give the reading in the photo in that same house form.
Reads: 39.6 °C
